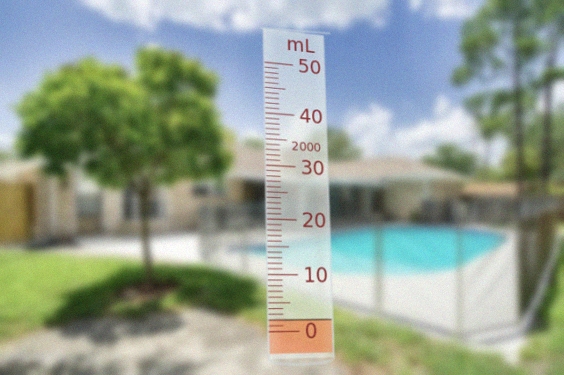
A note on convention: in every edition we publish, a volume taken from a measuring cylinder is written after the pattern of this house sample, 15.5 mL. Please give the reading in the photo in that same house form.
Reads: 2 mL
